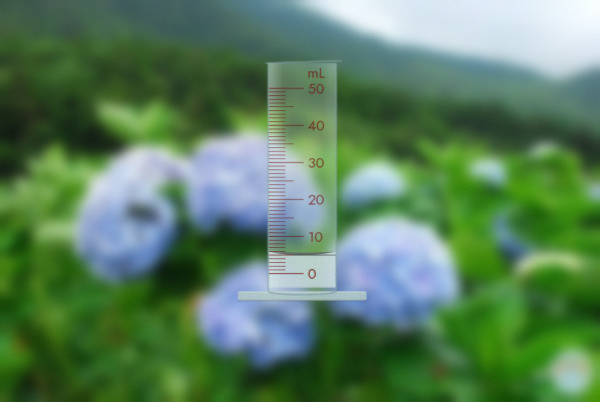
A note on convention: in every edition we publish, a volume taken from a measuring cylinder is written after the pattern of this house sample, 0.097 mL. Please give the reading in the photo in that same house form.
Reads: 5 mL
